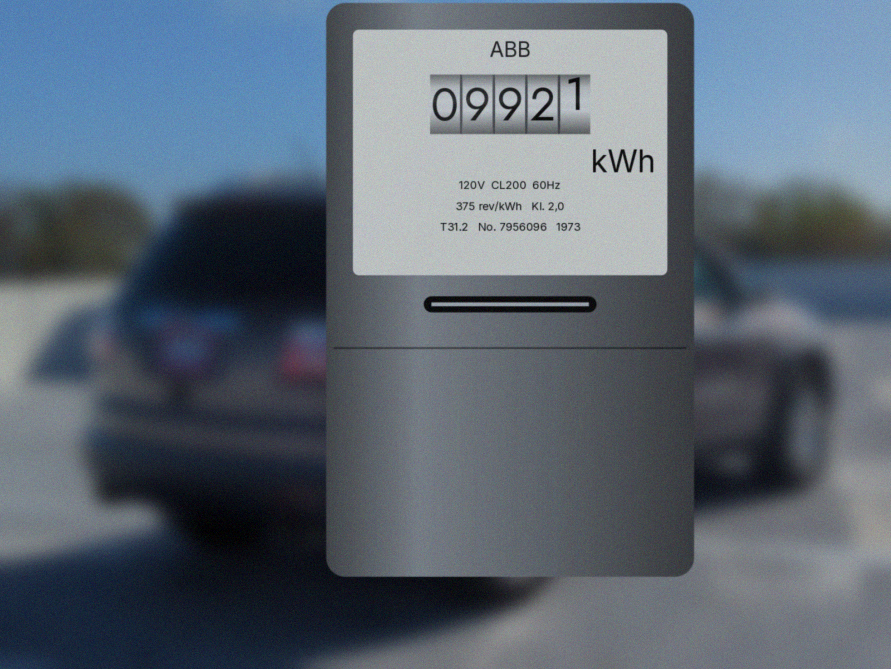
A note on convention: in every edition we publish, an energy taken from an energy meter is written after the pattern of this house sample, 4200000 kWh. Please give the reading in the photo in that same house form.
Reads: 9921 kWh
